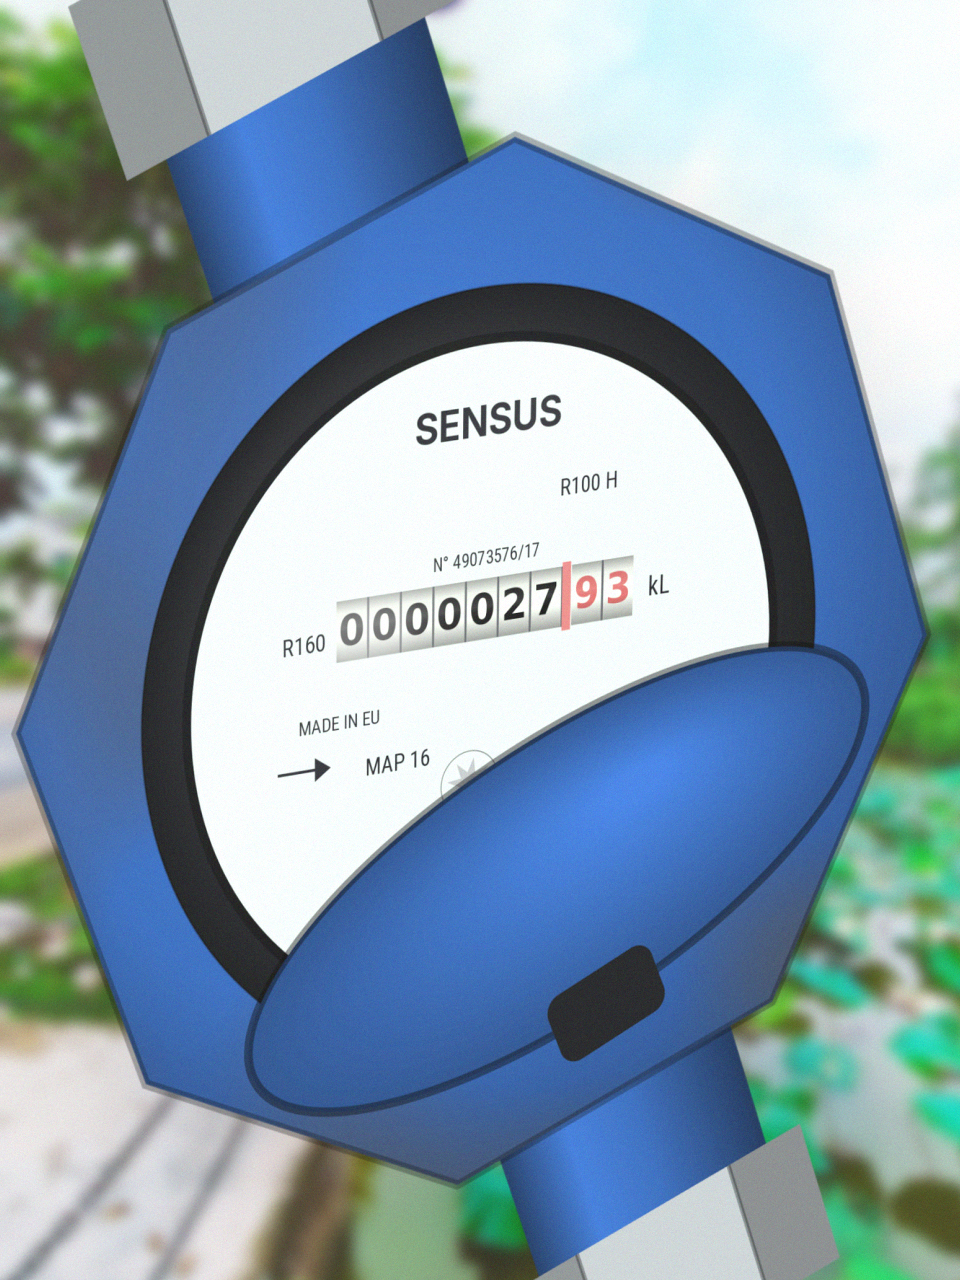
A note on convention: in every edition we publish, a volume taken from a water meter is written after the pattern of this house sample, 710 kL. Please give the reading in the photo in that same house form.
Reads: 27.93 kL
